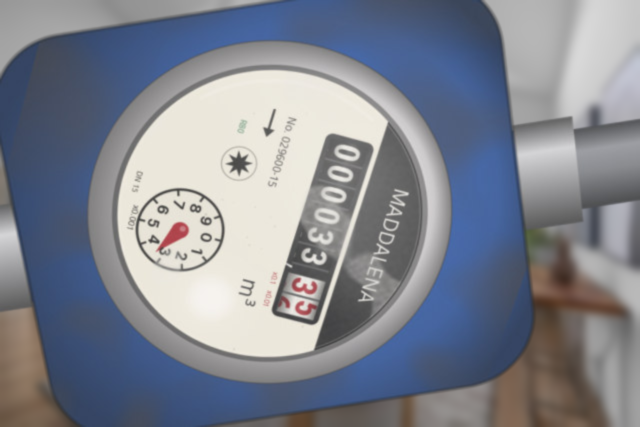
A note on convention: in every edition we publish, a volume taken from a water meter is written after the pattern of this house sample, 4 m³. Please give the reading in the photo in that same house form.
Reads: 33.353 m³
